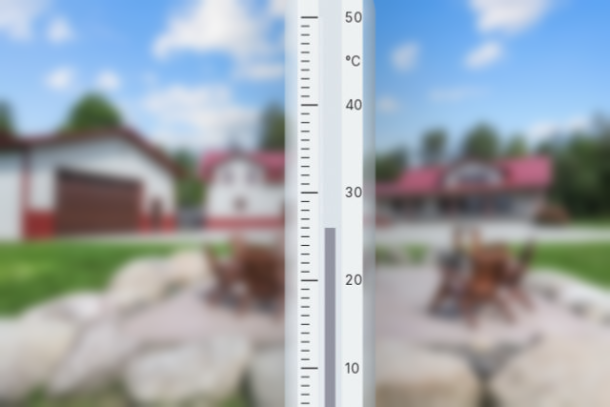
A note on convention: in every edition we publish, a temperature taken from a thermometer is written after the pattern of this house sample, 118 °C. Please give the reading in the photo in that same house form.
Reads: 26 °C
